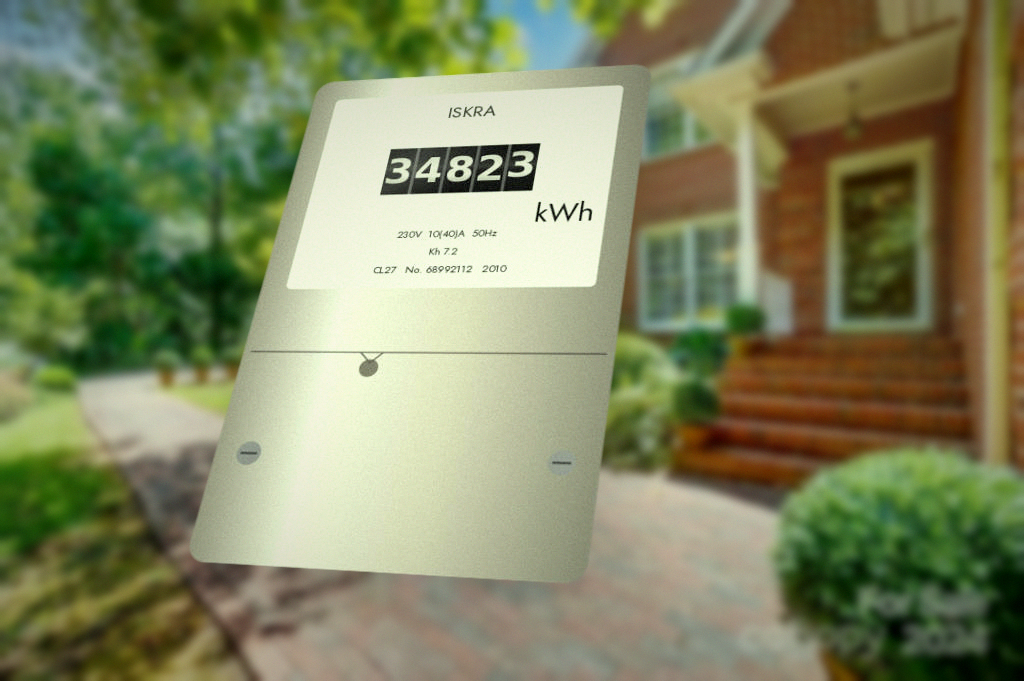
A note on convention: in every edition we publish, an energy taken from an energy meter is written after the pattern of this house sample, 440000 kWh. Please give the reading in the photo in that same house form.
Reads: 34823 kWh
